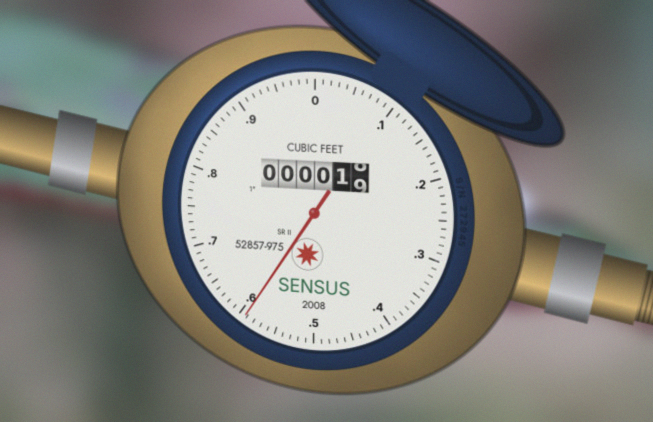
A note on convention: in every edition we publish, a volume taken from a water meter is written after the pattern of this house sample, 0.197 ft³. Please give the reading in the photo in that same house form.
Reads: 18.59 ft³
